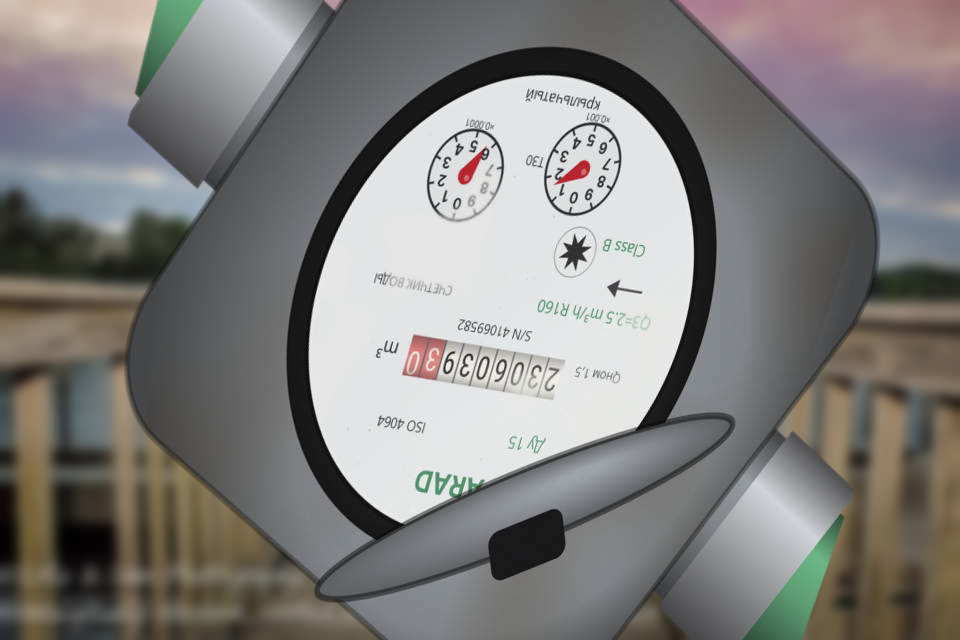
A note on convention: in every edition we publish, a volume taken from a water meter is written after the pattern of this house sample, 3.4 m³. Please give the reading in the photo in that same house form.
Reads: 2306039.3015 m³
